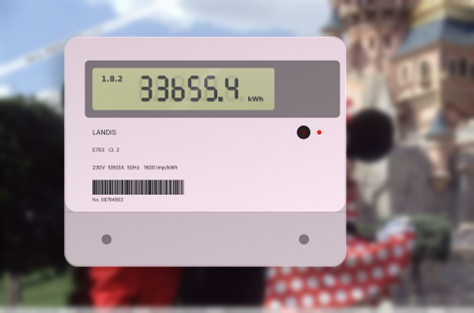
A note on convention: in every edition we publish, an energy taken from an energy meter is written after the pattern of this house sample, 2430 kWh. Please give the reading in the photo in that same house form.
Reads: 33655.4 kWh
